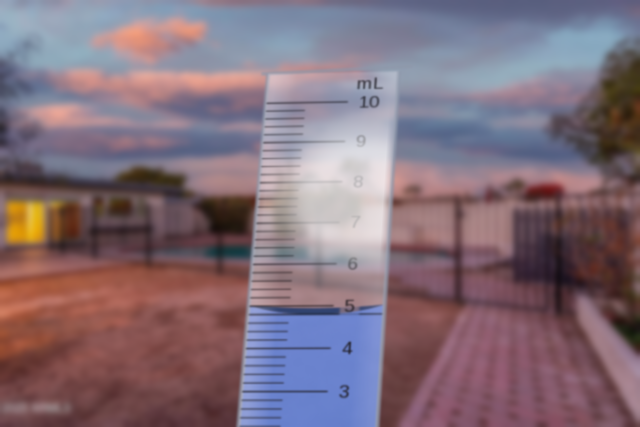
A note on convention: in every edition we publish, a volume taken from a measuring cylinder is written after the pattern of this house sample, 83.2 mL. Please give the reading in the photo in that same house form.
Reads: 4.8 mL
